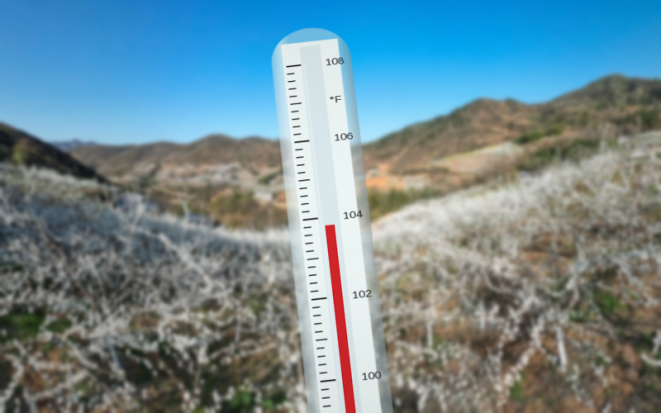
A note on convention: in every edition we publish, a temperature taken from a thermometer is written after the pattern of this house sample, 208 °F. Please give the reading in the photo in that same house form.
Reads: 103.8 °F
